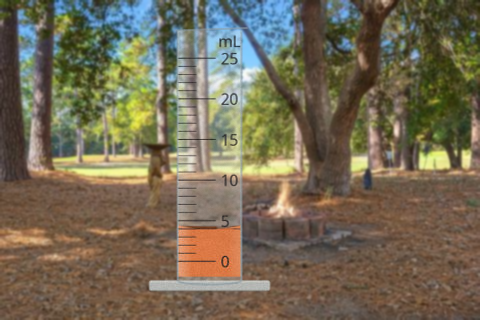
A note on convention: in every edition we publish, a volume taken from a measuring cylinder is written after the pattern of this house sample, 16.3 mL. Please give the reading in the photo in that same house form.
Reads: 4 mL
